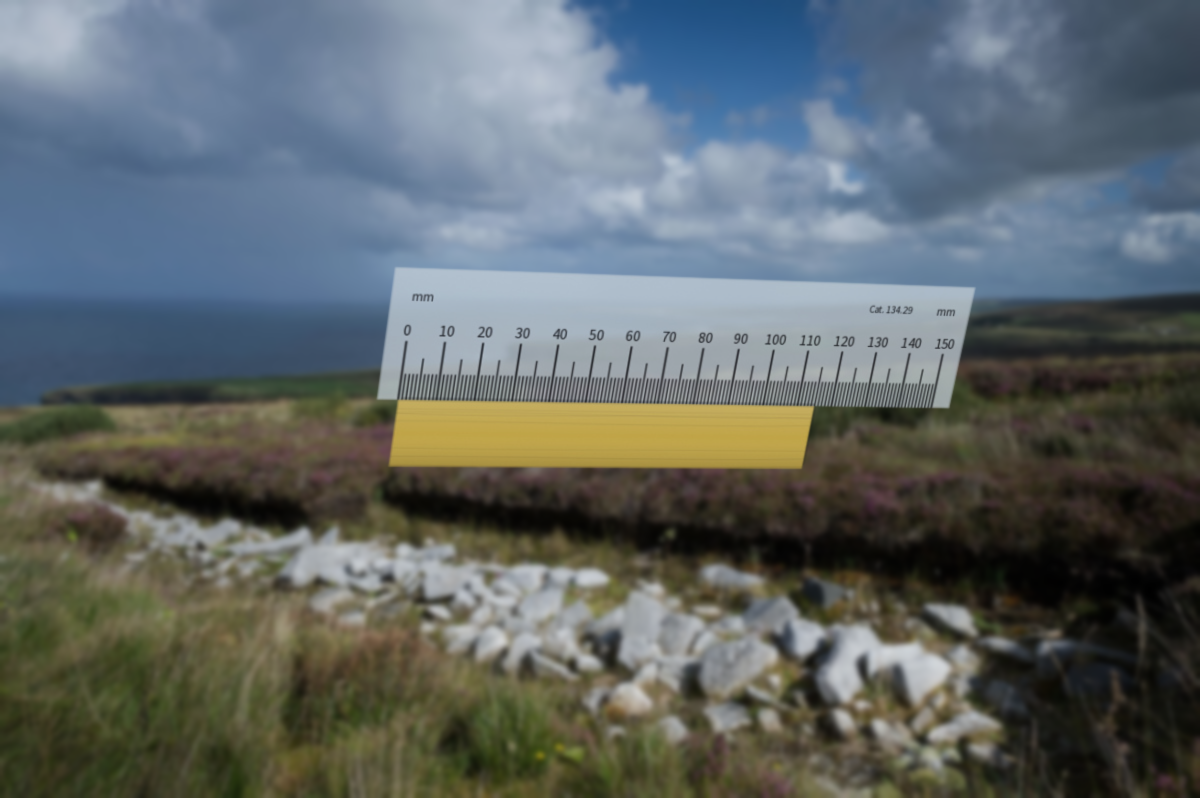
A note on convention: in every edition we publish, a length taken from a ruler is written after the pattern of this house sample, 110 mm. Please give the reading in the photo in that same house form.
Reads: 115 mm
